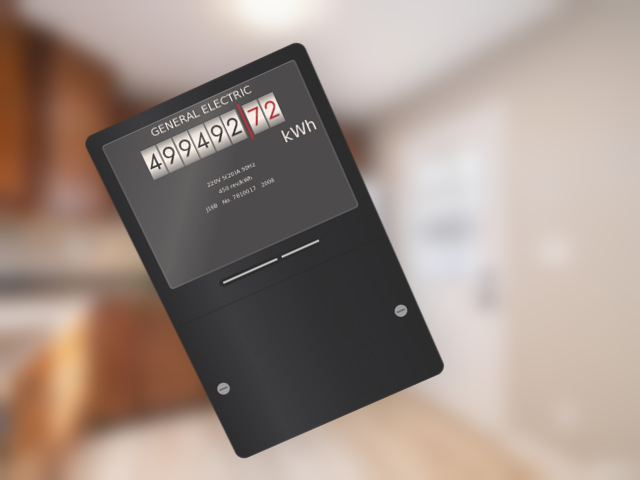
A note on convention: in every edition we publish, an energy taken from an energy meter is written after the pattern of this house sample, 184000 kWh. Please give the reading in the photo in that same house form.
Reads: 499492.72 kWh
